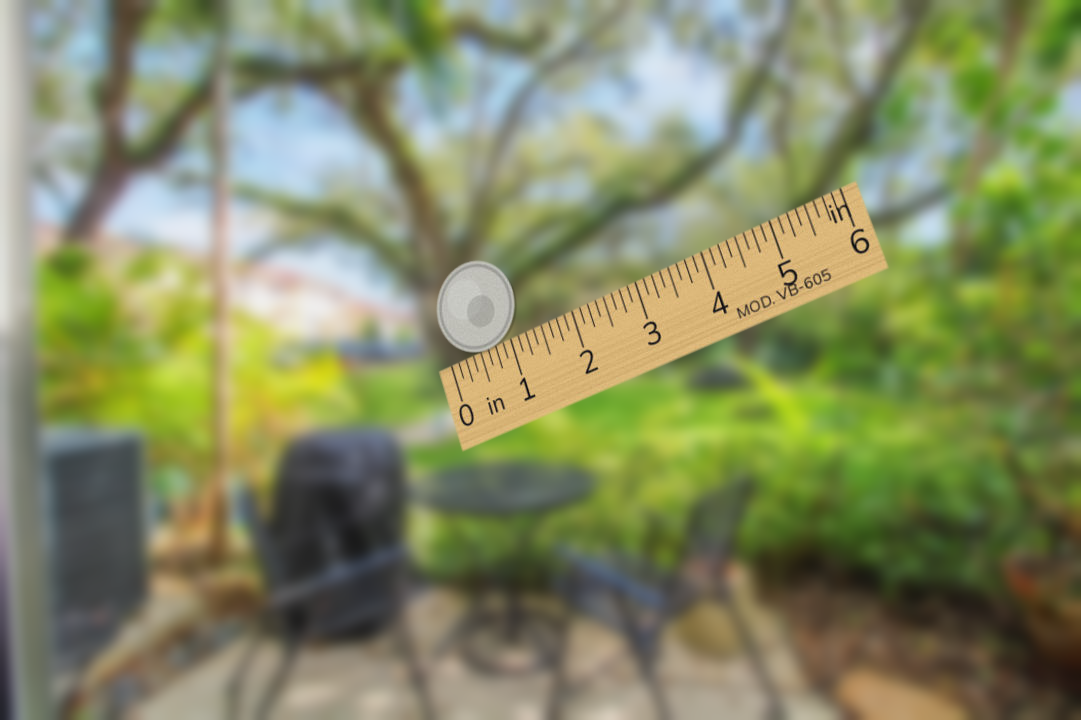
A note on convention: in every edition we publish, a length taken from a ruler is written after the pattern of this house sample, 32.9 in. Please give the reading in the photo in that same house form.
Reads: 1.25 in
